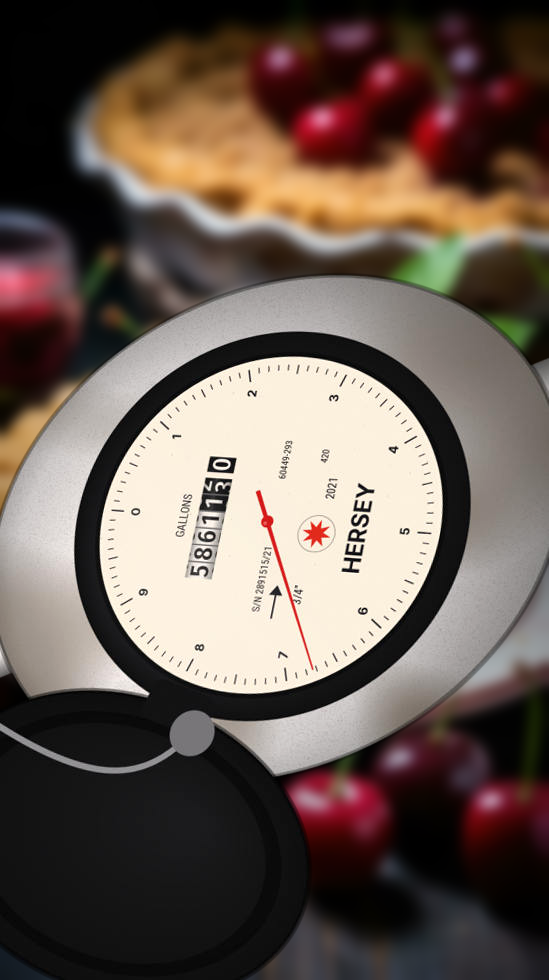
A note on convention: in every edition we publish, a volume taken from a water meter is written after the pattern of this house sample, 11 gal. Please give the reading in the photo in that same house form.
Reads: 5861126.7 gal
